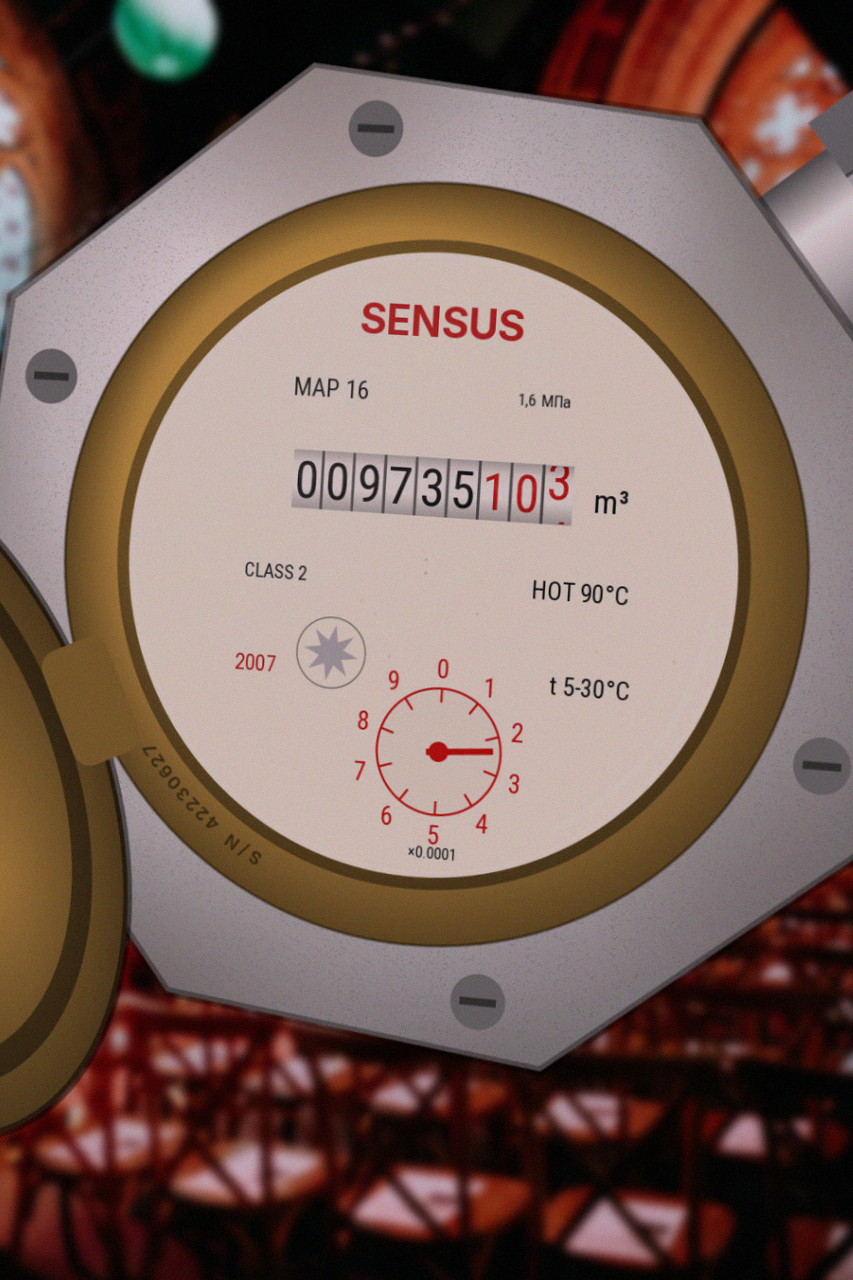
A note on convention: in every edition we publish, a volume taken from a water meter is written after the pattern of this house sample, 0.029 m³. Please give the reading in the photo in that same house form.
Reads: 9735.1032 m³
